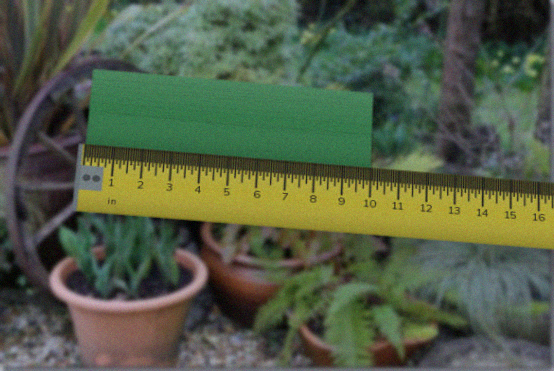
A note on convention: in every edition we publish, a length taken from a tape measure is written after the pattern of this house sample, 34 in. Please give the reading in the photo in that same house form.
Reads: 10 in
